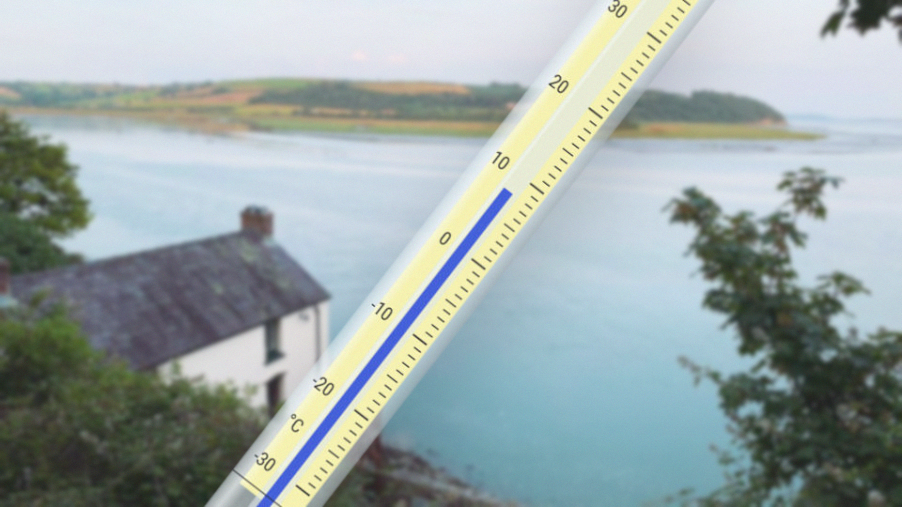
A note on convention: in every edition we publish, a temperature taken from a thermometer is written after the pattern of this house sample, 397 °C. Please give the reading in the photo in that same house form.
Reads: 8 °C
